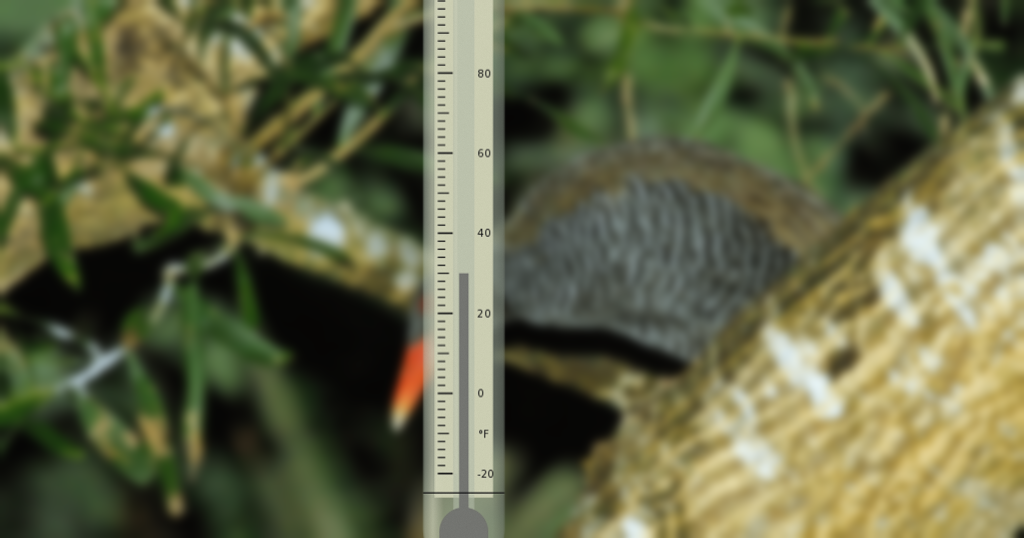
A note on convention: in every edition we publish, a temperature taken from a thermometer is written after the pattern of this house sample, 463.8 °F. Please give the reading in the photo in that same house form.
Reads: 30 °F
